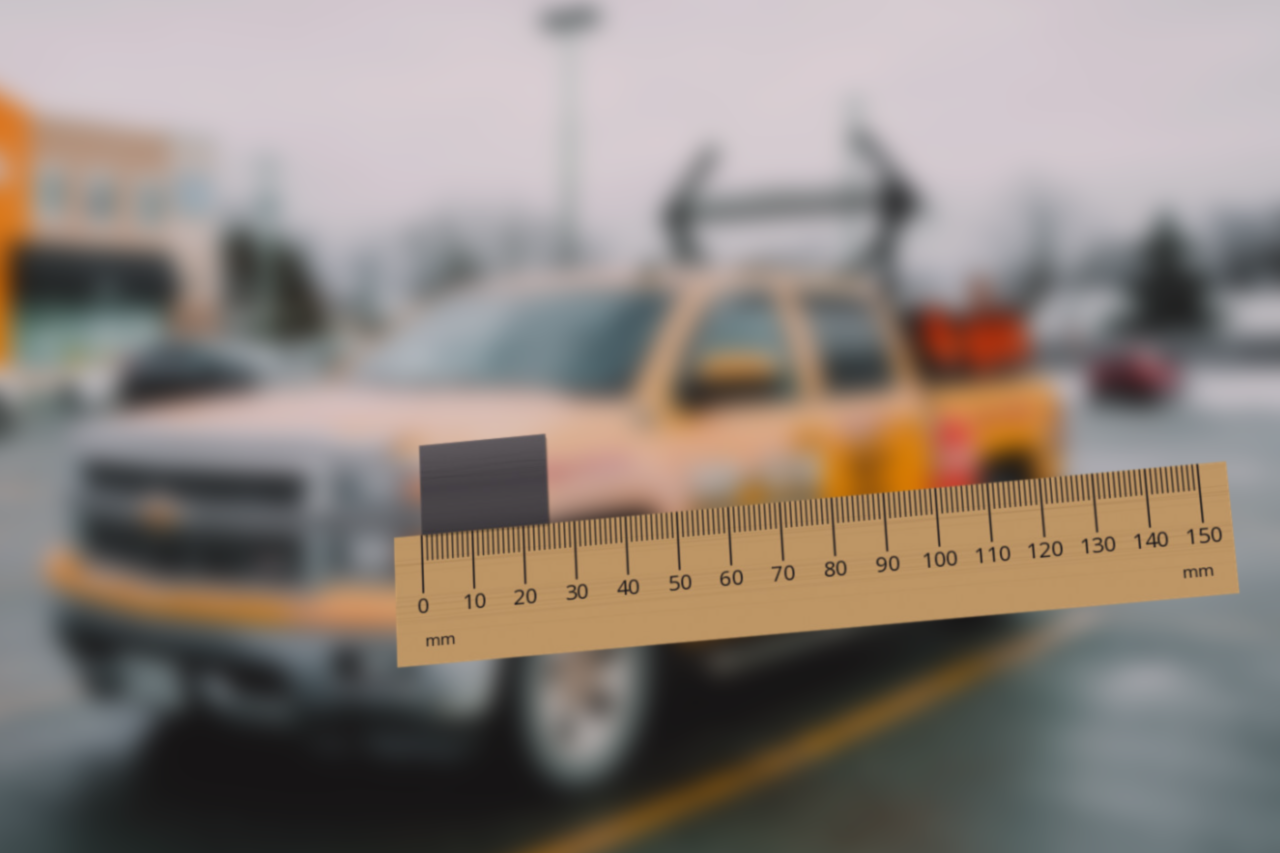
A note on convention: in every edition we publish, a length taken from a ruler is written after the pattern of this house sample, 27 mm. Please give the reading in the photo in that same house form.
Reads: 25 mm
